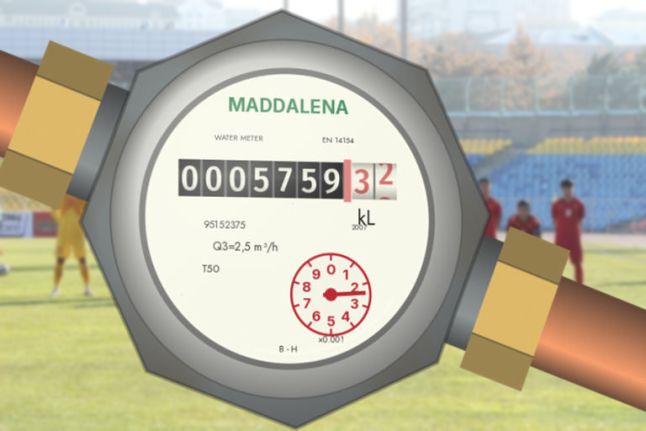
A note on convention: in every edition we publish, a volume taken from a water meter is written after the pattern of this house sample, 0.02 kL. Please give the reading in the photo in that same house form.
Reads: 5759.322 kL
